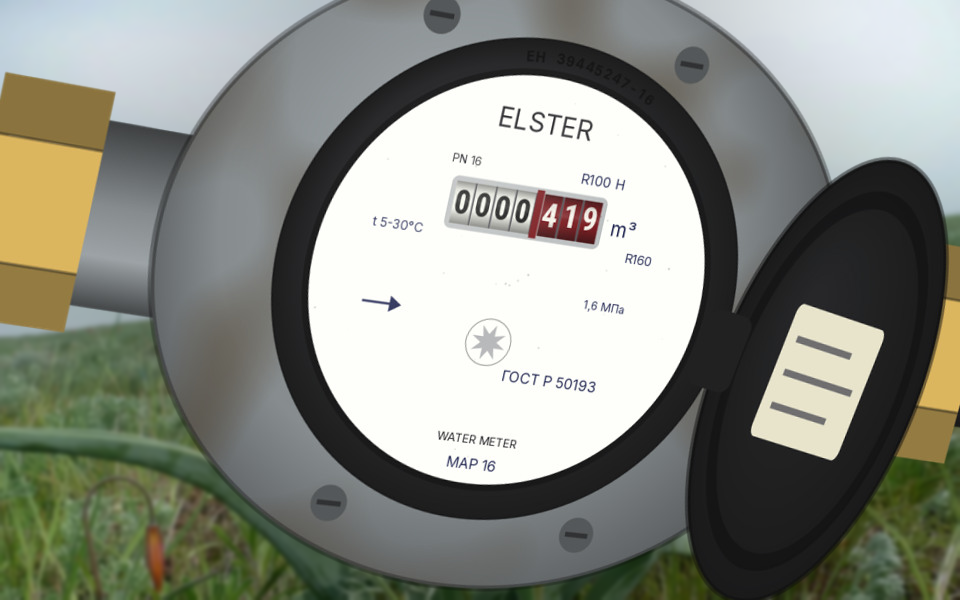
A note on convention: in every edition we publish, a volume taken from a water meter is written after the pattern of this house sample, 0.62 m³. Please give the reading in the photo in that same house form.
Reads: 0.419 m³
